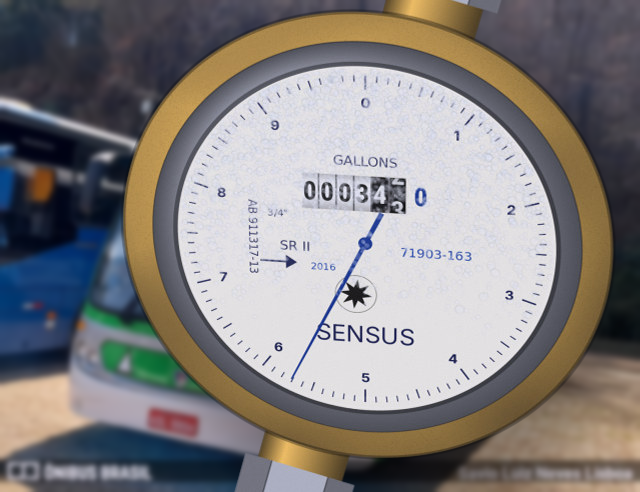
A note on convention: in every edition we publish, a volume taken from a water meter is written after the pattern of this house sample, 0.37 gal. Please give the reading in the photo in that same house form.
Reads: 3425.7 gal
